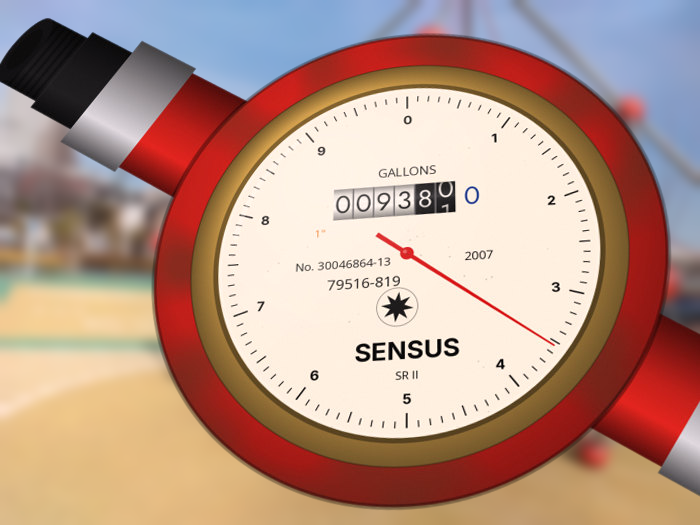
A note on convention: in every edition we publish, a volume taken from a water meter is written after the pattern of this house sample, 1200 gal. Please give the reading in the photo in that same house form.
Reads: 93803.5 gal
